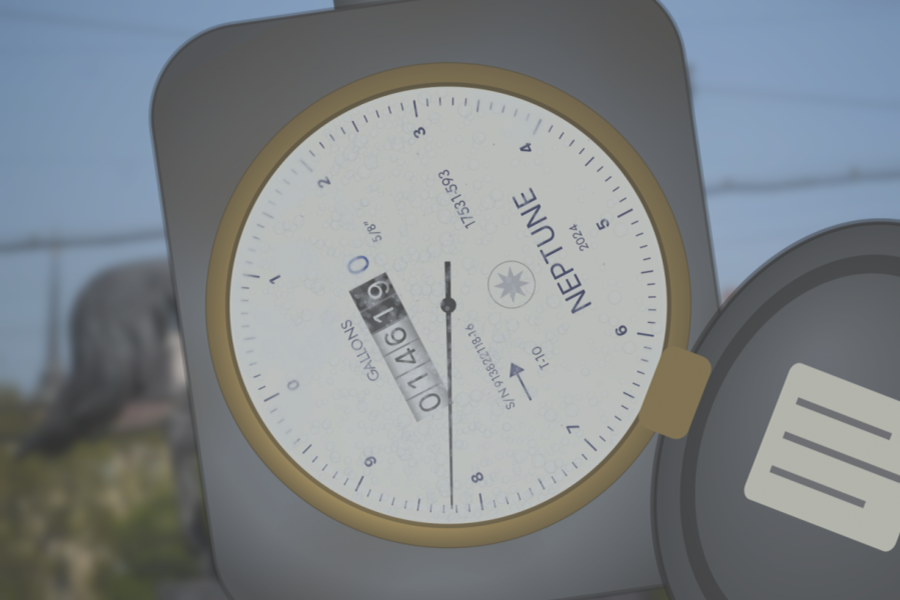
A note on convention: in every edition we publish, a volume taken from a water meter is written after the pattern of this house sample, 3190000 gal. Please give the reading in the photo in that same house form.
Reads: 146188.2 gal
